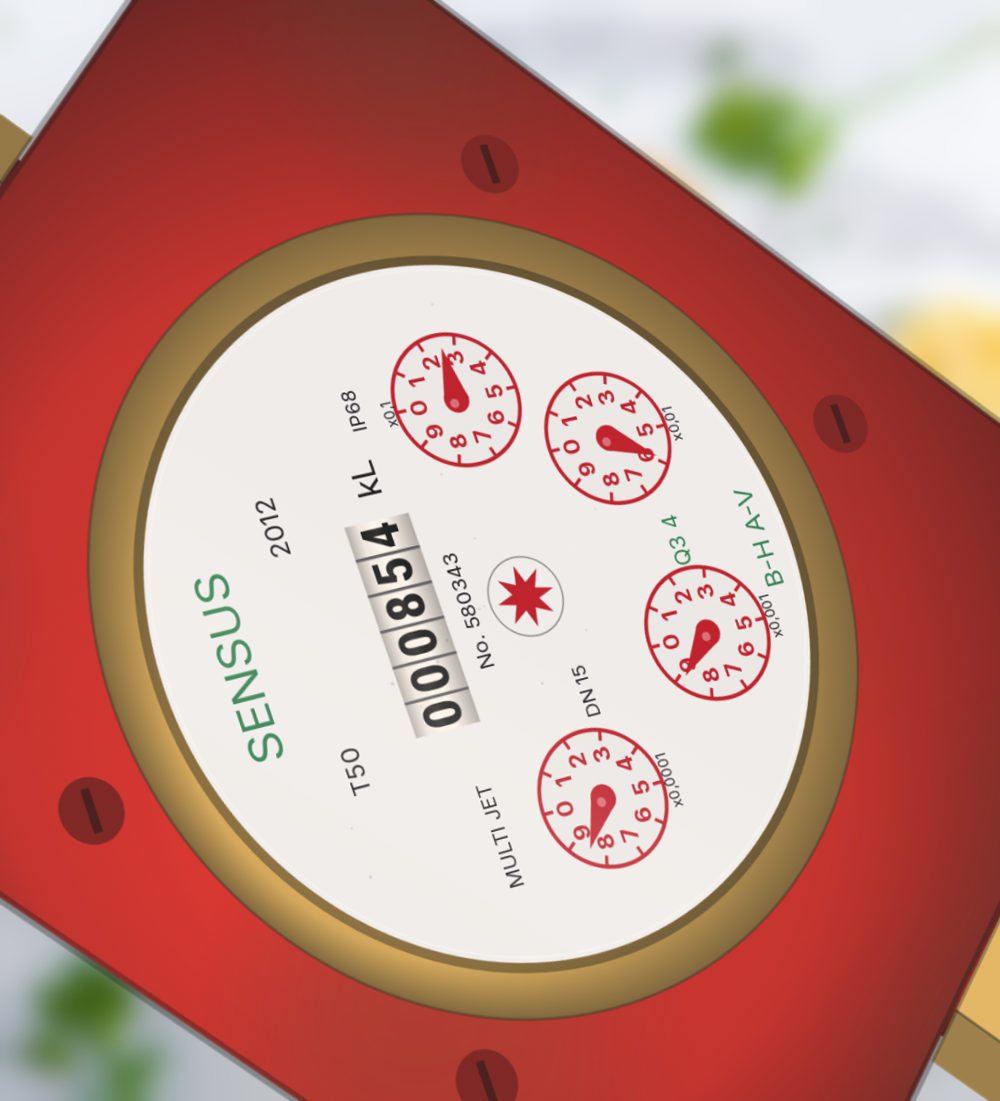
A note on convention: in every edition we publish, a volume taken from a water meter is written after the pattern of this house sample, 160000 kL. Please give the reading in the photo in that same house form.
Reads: 854.2588 kL
